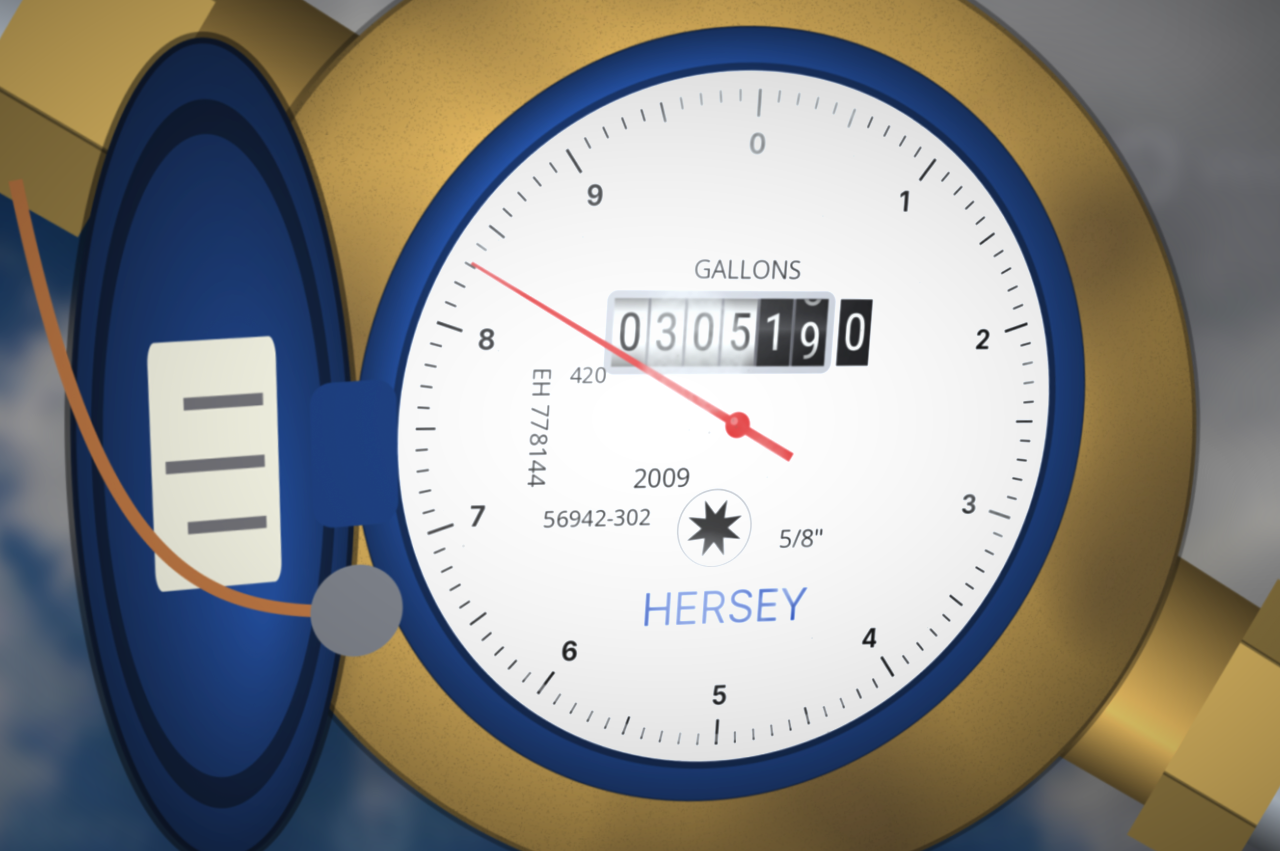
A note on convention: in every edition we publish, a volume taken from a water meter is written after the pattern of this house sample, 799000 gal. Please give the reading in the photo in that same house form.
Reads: 305188.3 gal
